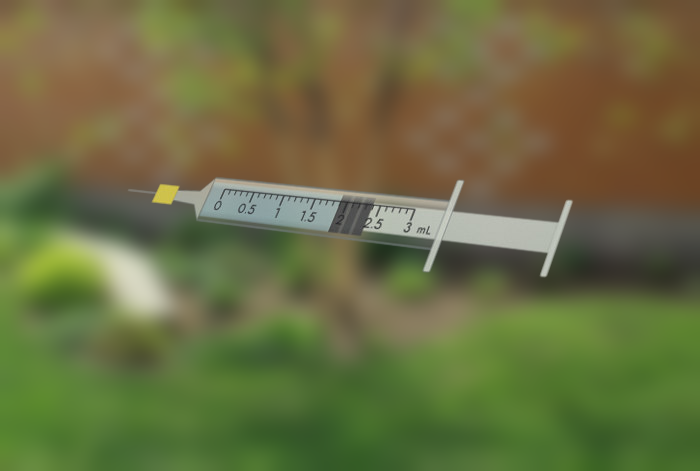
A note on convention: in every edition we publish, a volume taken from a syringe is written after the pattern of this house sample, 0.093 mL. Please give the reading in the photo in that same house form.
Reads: 1.9 mL
